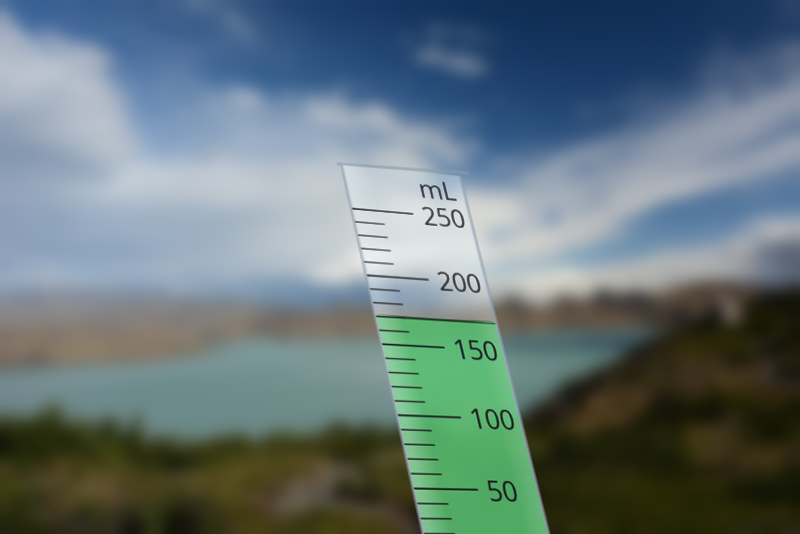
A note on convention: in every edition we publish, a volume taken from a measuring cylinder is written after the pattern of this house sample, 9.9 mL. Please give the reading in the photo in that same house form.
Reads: 170 mL
